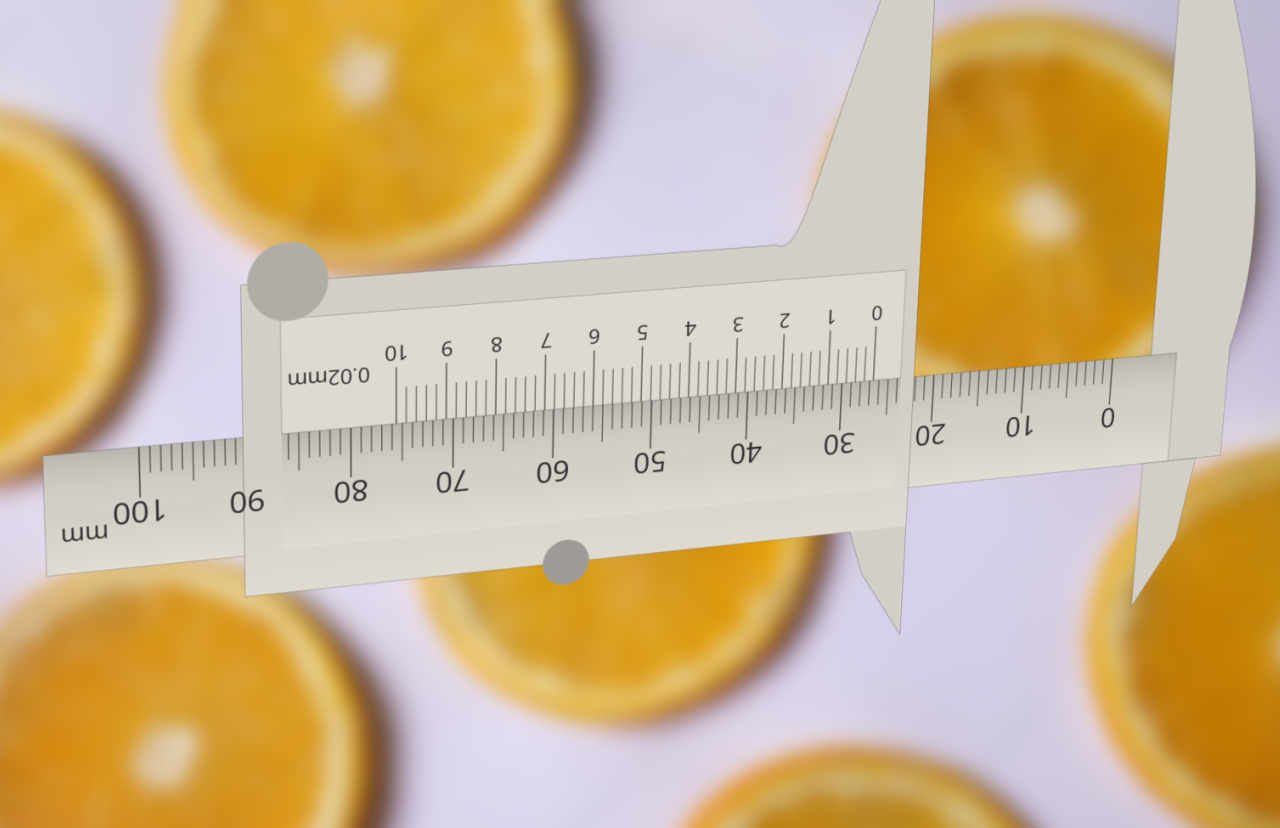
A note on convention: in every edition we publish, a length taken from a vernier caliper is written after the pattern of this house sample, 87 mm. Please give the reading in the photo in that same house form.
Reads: 26.6 mm
